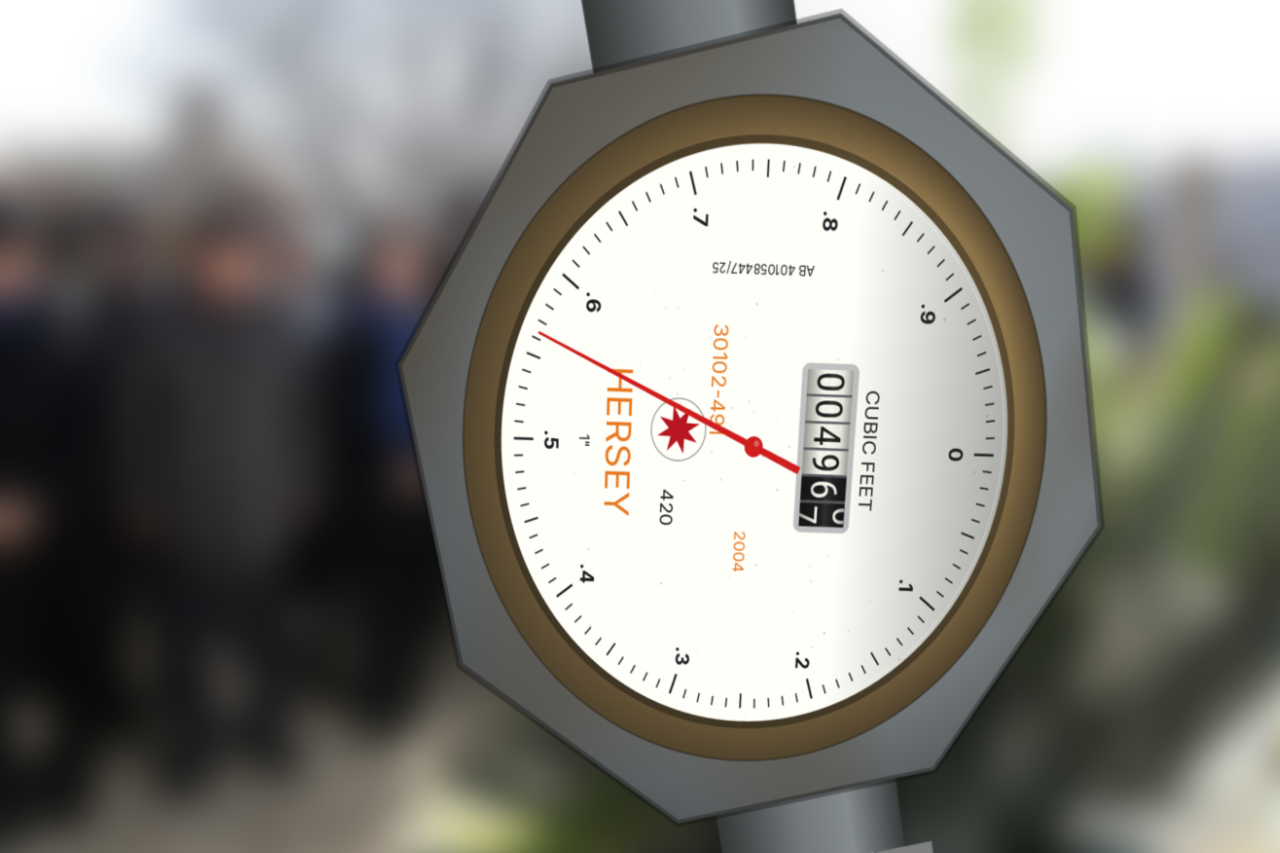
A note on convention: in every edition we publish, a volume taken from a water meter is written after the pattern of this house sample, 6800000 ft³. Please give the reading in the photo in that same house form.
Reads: 4966.56 ft³
